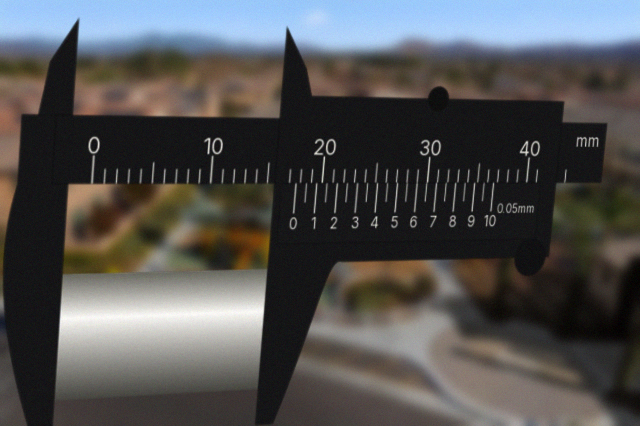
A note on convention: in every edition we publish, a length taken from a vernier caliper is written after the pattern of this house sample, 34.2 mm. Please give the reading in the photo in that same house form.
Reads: 17.6 mm
